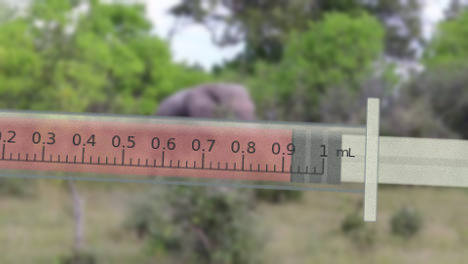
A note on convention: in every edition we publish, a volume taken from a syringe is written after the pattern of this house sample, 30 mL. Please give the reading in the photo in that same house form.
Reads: 0.92 mL
